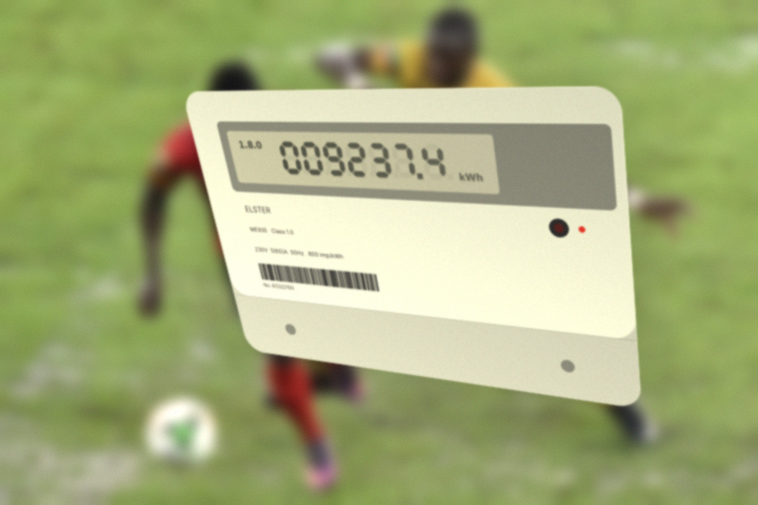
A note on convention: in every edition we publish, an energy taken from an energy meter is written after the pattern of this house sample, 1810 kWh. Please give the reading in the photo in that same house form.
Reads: 9237.4 kWh
